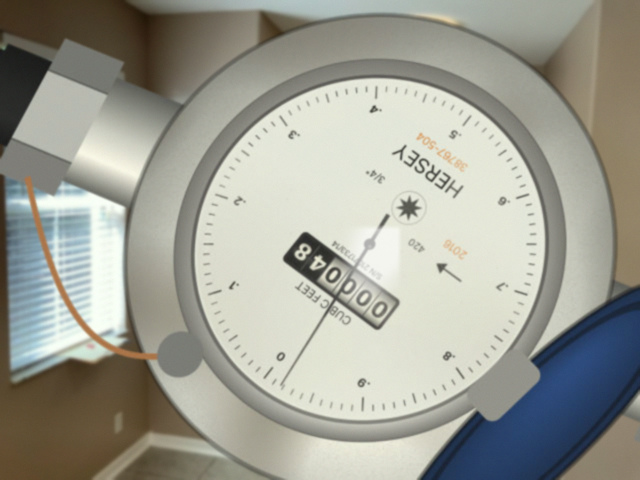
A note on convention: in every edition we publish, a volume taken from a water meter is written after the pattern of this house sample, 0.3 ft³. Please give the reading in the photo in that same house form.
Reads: 47.98 ft³
